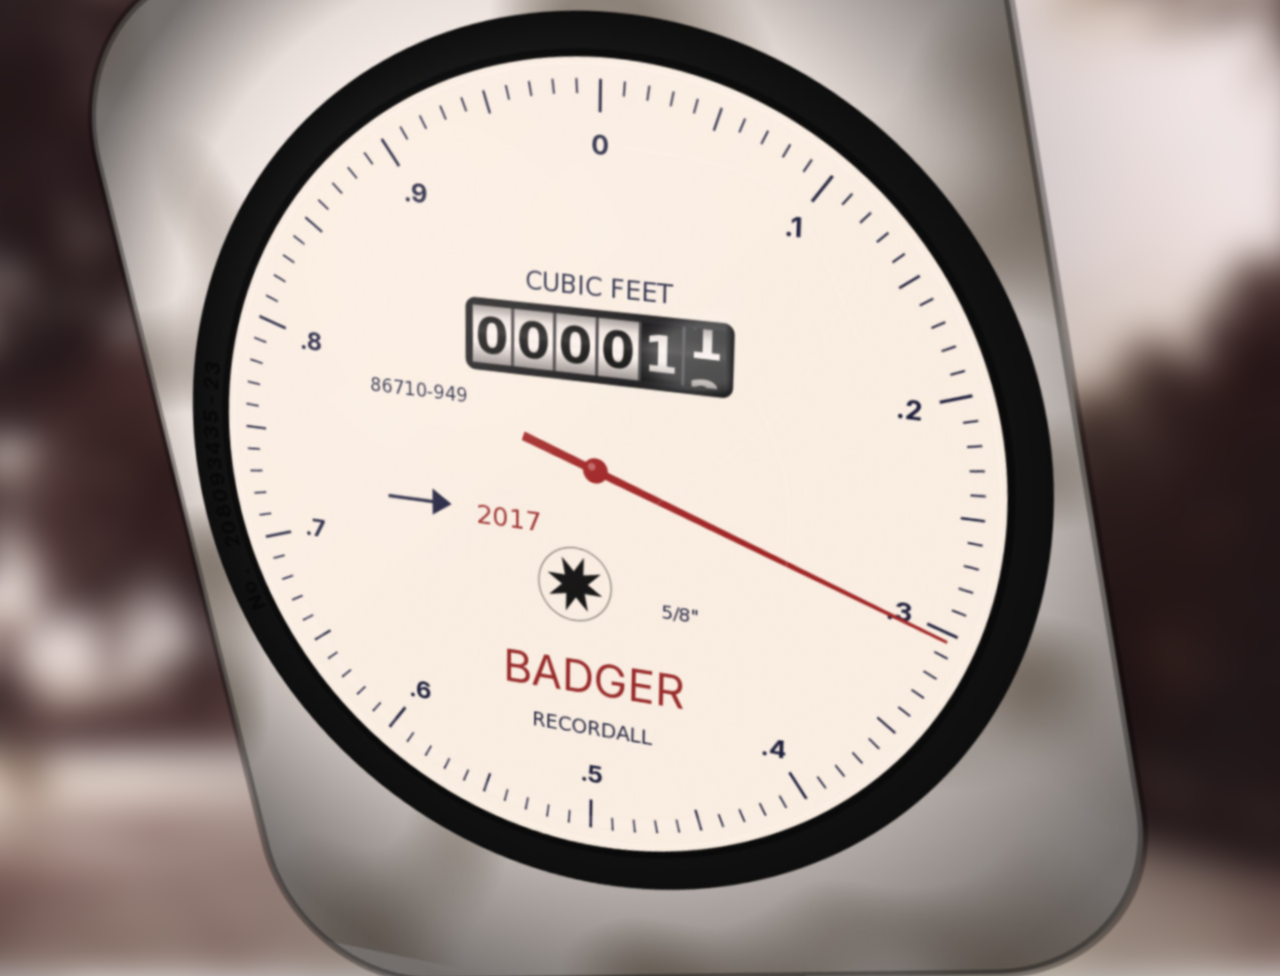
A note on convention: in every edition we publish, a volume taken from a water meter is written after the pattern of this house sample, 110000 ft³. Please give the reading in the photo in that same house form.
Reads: 11.30 ft³
